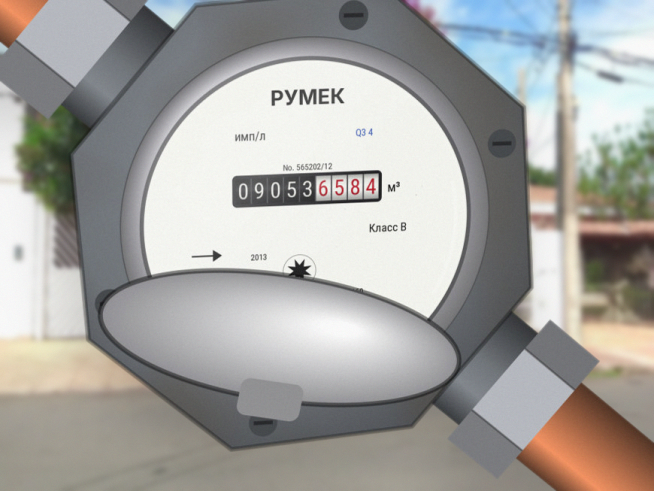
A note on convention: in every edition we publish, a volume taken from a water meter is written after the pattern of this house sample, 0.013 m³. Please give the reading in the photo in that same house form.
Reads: 9053.6584 m³
